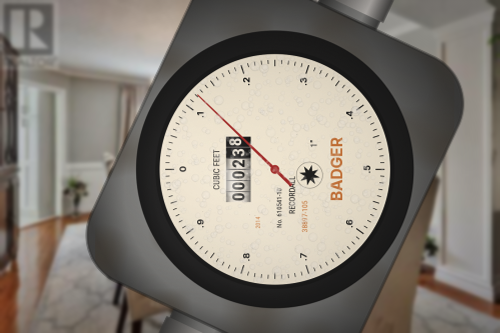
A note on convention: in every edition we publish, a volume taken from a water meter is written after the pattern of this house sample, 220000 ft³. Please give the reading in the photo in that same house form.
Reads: 238.12 ft³
